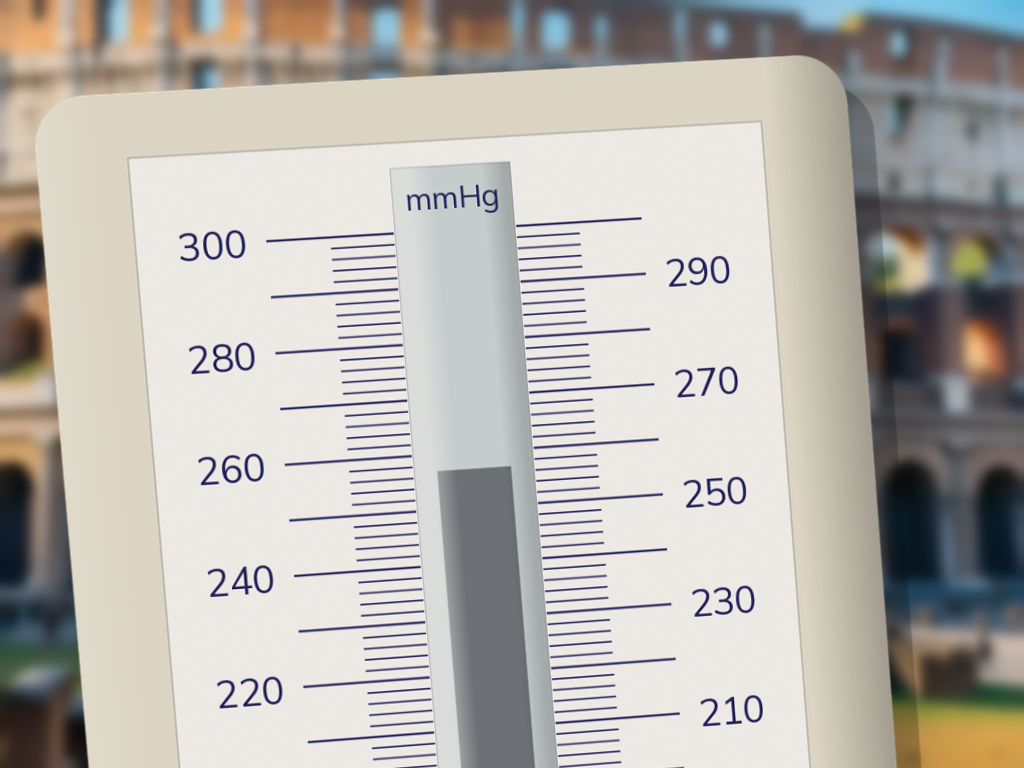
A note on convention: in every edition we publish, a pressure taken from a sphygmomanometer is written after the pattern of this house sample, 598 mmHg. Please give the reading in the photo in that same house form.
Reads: 257 mmHg
